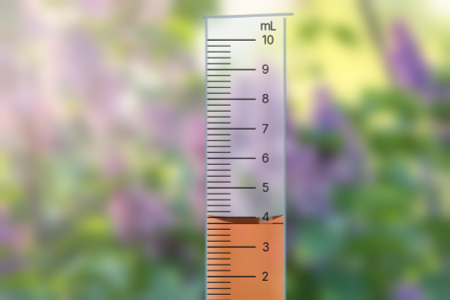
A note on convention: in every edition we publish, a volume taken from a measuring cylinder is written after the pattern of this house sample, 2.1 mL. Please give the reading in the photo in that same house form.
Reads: 3.8 mL
